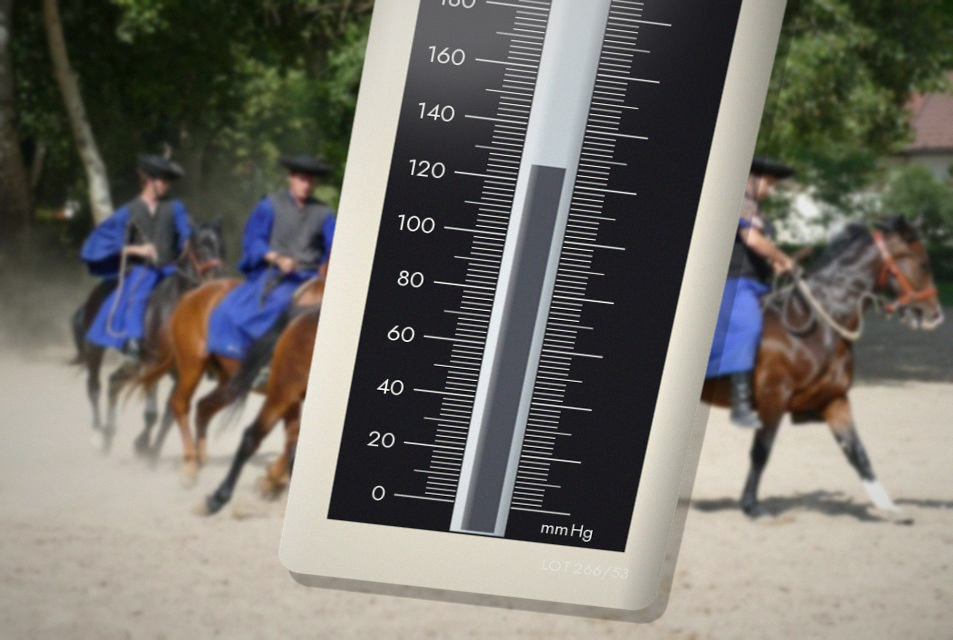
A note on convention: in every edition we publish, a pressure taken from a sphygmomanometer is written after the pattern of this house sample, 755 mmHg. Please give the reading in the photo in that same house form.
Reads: 126 mmHg
